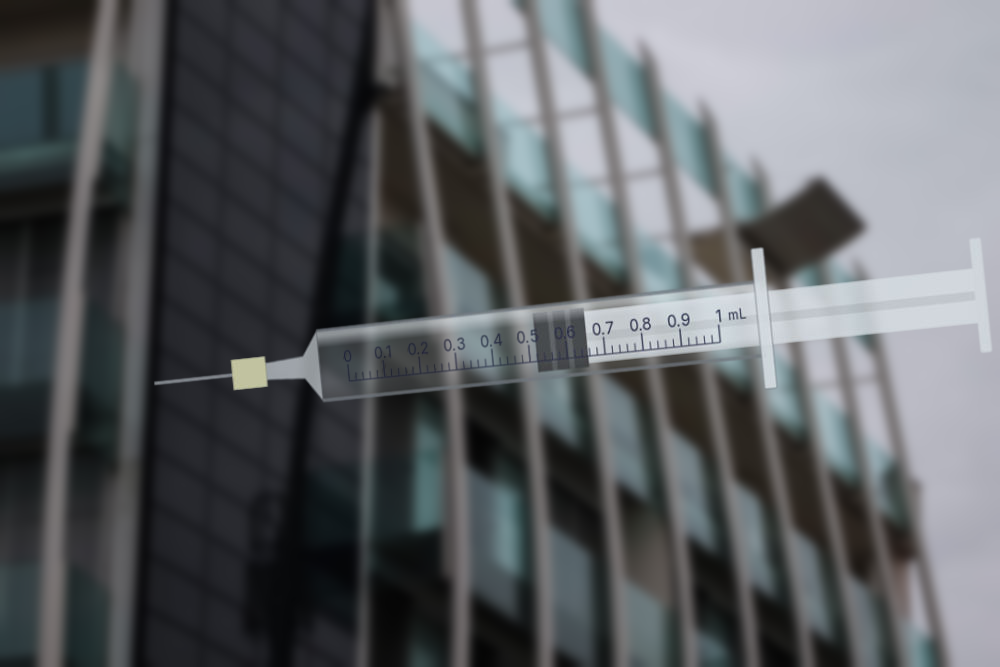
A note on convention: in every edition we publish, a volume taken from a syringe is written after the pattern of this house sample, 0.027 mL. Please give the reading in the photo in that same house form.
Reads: 0.52 mL
